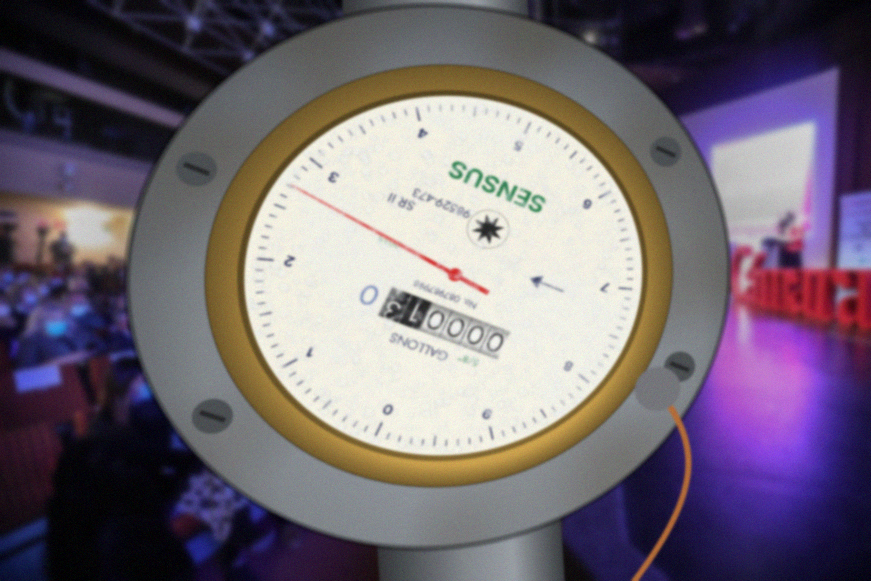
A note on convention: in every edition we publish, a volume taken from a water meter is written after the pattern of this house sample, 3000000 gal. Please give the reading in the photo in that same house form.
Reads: 132.7 gal
